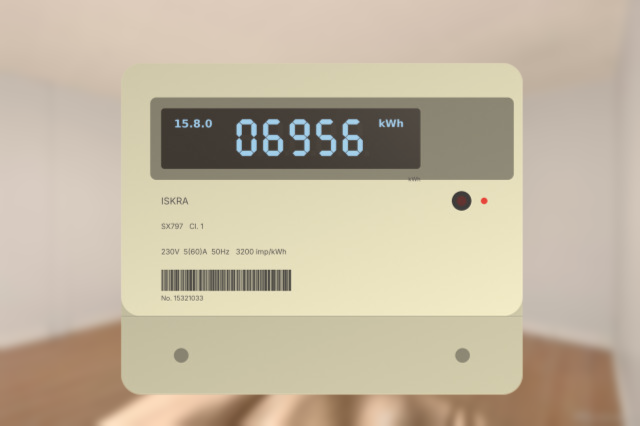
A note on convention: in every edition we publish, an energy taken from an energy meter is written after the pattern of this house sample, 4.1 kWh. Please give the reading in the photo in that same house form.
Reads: 6956 kWh
